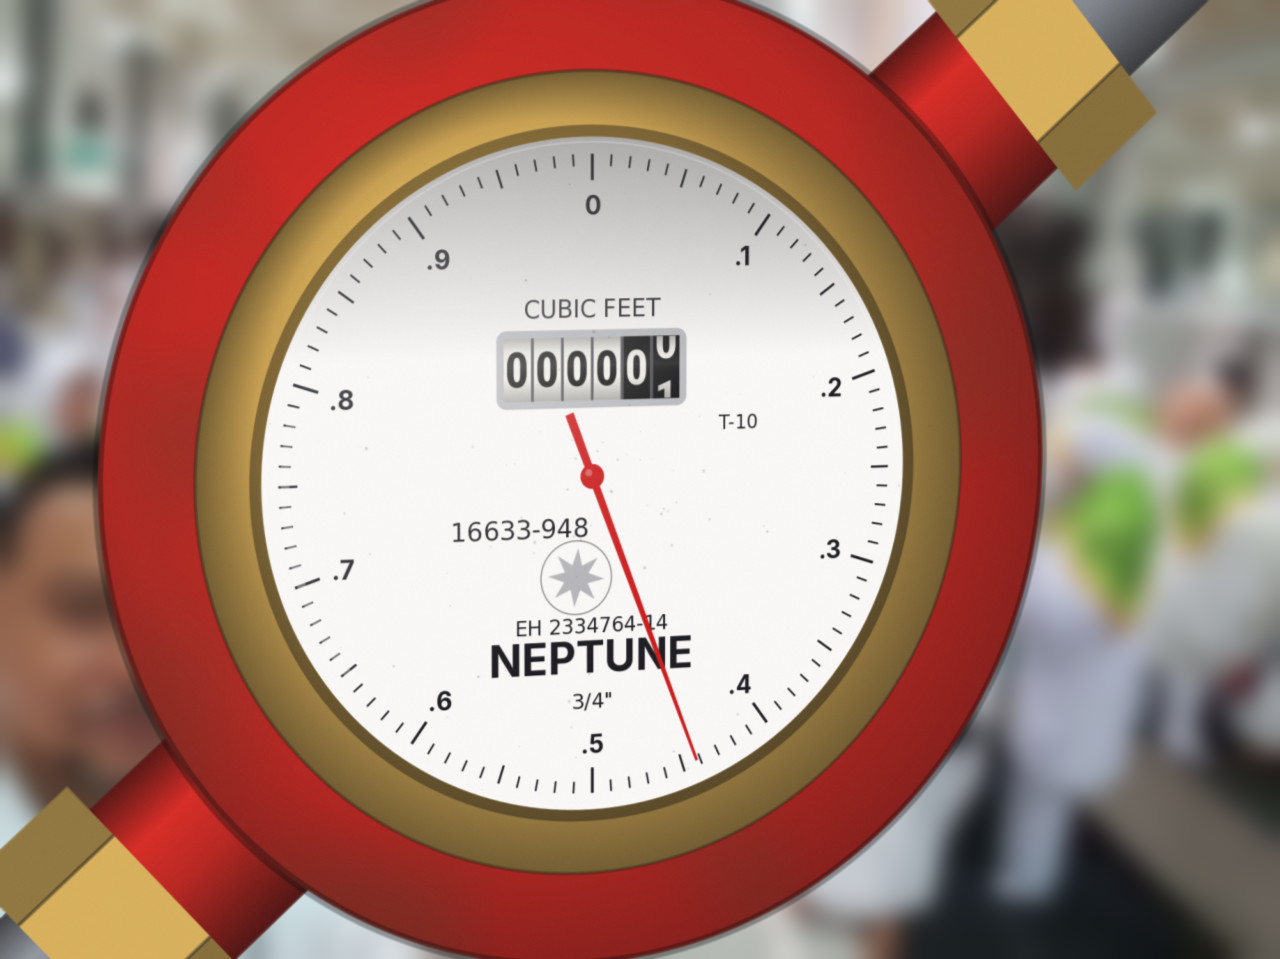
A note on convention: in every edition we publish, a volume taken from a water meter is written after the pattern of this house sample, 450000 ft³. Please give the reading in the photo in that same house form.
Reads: 0.44 ft³
